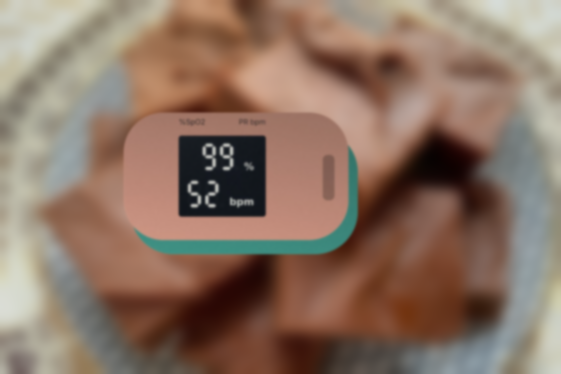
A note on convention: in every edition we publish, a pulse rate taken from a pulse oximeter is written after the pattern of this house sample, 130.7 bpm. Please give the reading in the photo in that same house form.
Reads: 52 bpm
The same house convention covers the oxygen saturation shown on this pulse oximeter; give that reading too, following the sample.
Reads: 99 %
